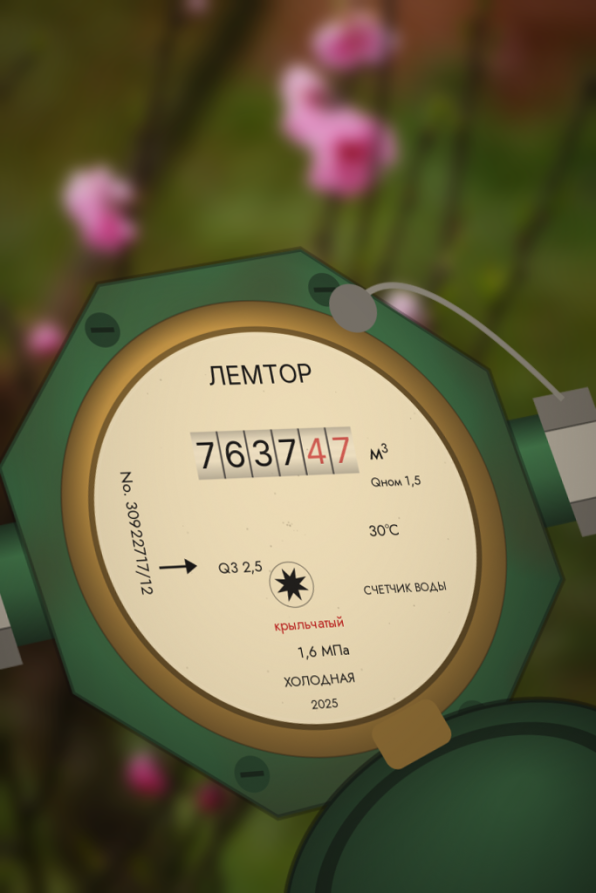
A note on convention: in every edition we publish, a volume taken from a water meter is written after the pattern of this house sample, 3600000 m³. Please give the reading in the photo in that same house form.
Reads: 7637.47 m³
